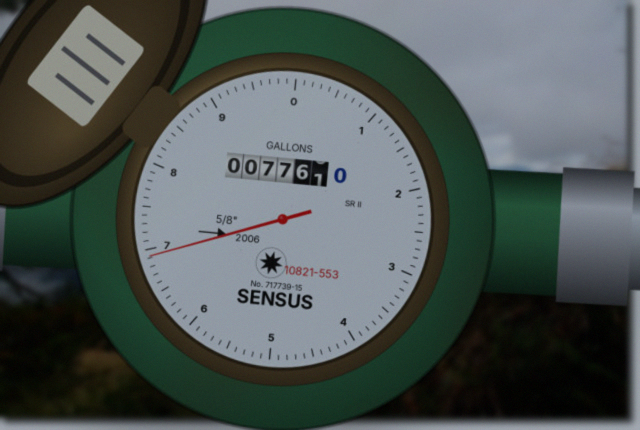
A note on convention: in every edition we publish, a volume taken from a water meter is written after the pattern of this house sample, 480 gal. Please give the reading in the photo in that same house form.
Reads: 77606.9 gal
